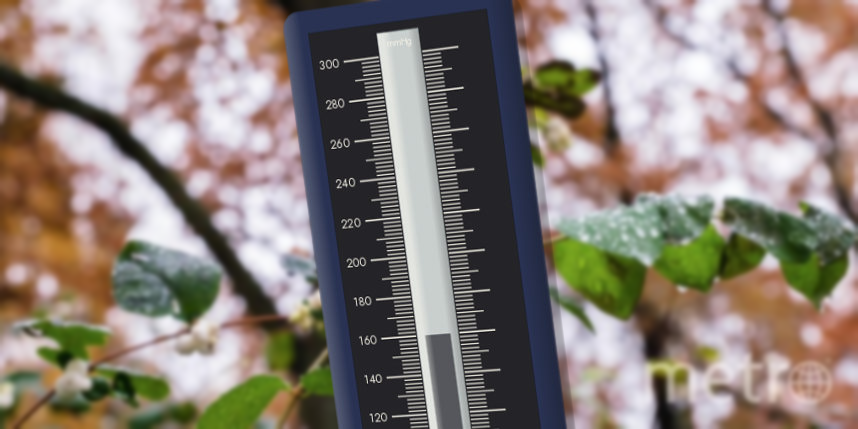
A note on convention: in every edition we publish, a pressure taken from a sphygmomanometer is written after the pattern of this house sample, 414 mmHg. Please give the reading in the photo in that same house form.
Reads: 160 mmHg
